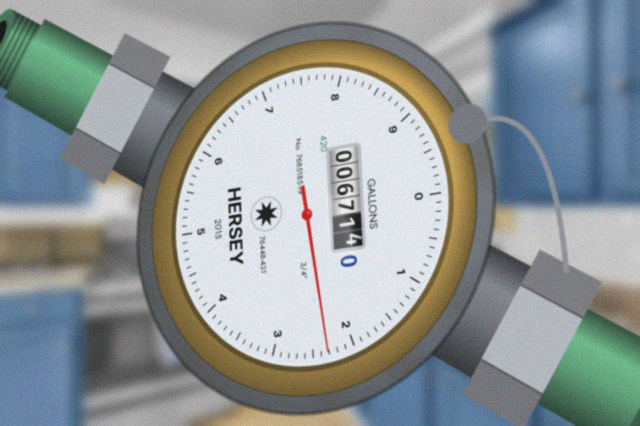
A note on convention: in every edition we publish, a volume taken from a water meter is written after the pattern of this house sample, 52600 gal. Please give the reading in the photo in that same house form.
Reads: 67142.3 gal
